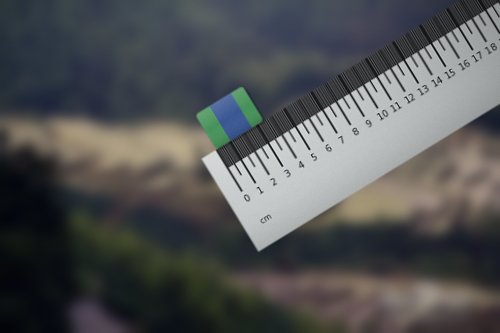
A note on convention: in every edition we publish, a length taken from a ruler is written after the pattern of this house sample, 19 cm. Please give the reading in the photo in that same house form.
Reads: 3.5 cm
